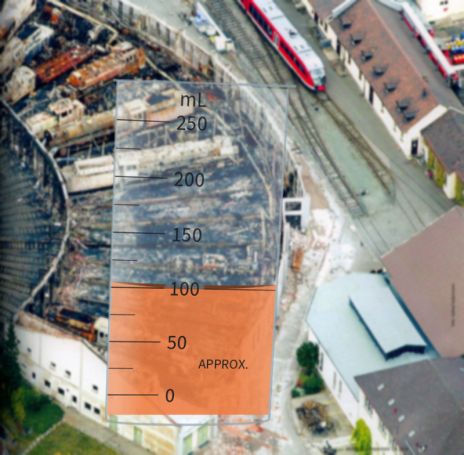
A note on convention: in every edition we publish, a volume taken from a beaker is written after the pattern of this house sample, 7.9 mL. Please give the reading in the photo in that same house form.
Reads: 100 mL
